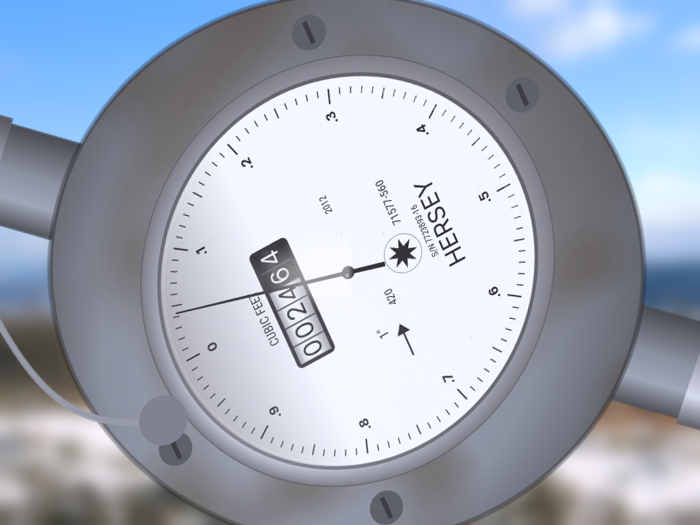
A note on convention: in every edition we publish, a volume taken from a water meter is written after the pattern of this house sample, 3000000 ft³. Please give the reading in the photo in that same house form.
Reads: 2464.04 ft³
